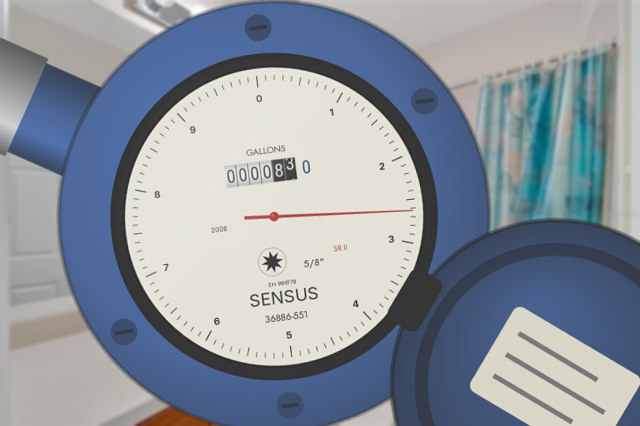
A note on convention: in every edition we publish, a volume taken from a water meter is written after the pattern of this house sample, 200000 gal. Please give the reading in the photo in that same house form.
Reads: 832.6 gal
